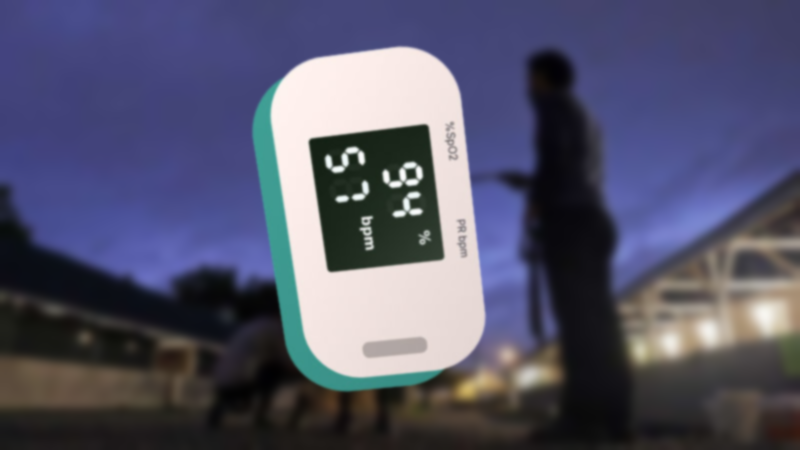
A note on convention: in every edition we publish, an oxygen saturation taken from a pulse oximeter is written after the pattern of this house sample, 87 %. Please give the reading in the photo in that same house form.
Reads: 94 %
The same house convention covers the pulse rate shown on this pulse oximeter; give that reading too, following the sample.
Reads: 57 bpm
